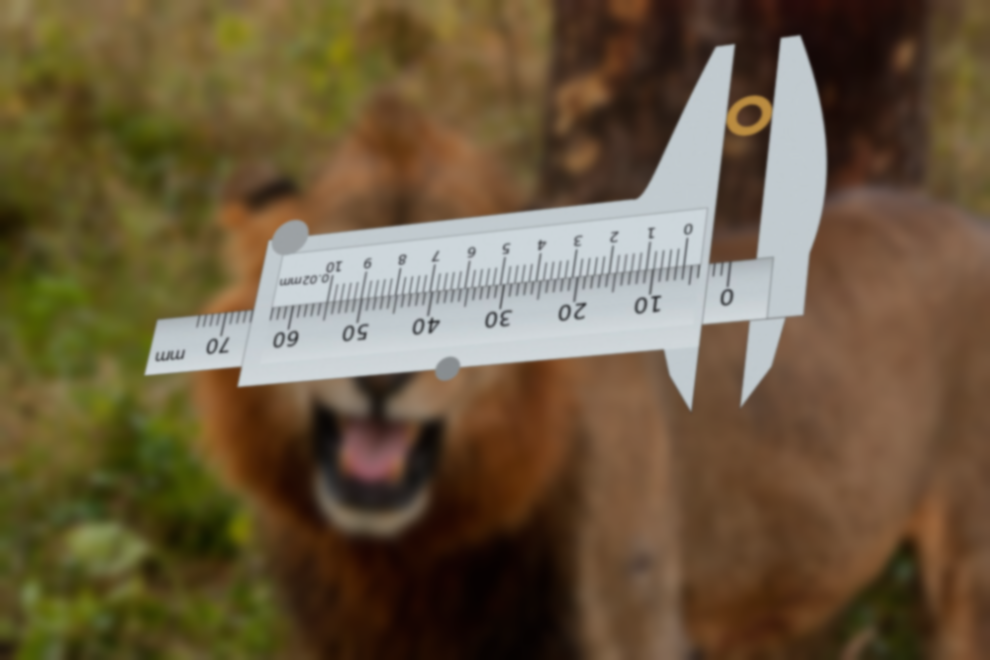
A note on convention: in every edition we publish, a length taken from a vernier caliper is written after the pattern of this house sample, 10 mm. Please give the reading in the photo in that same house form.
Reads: 6.0 mm
